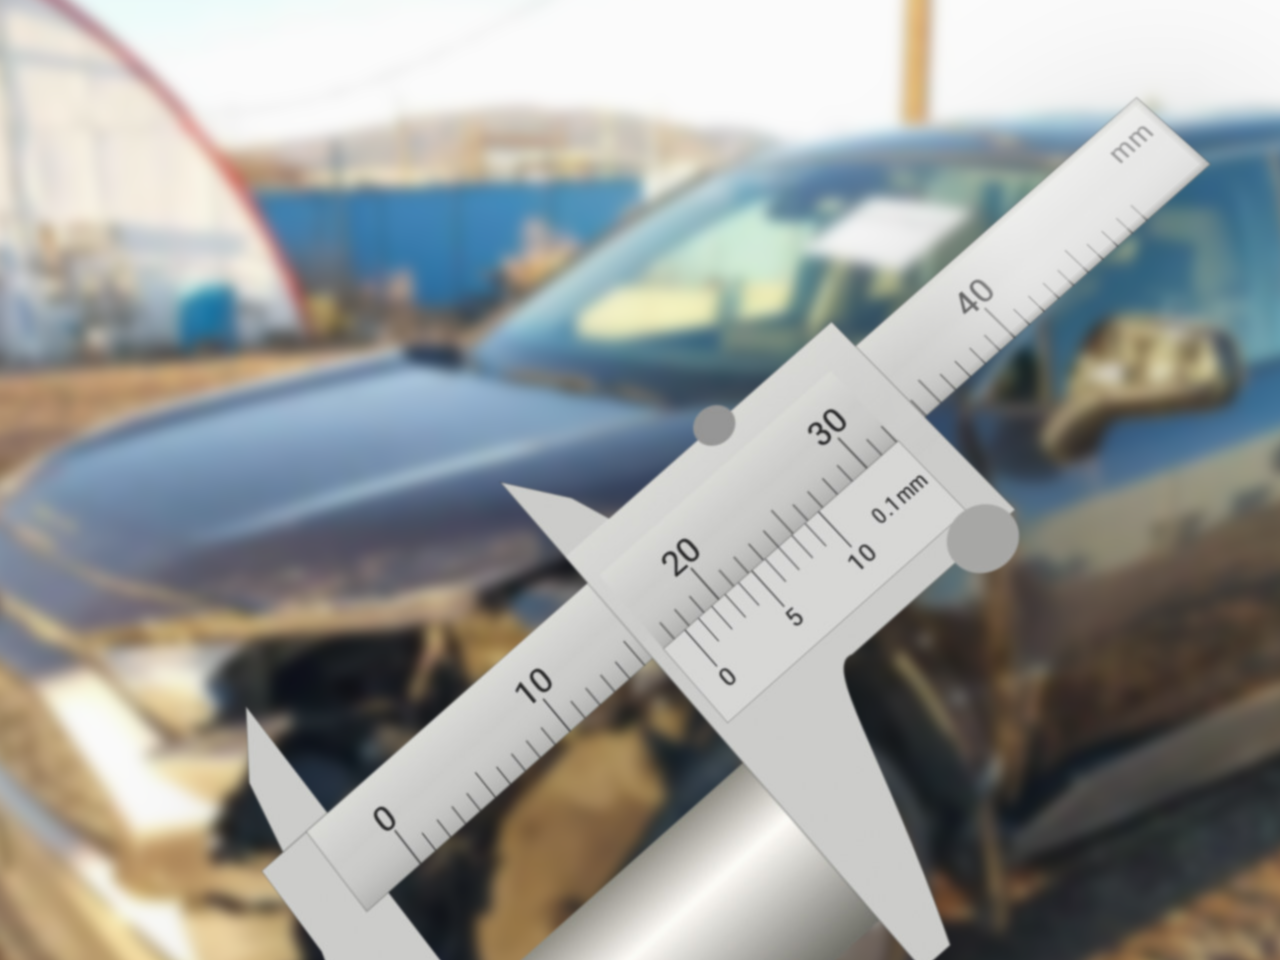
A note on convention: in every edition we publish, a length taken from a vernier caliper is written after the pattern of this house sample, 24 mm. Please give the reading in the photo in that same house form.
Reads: 17.7 mm
